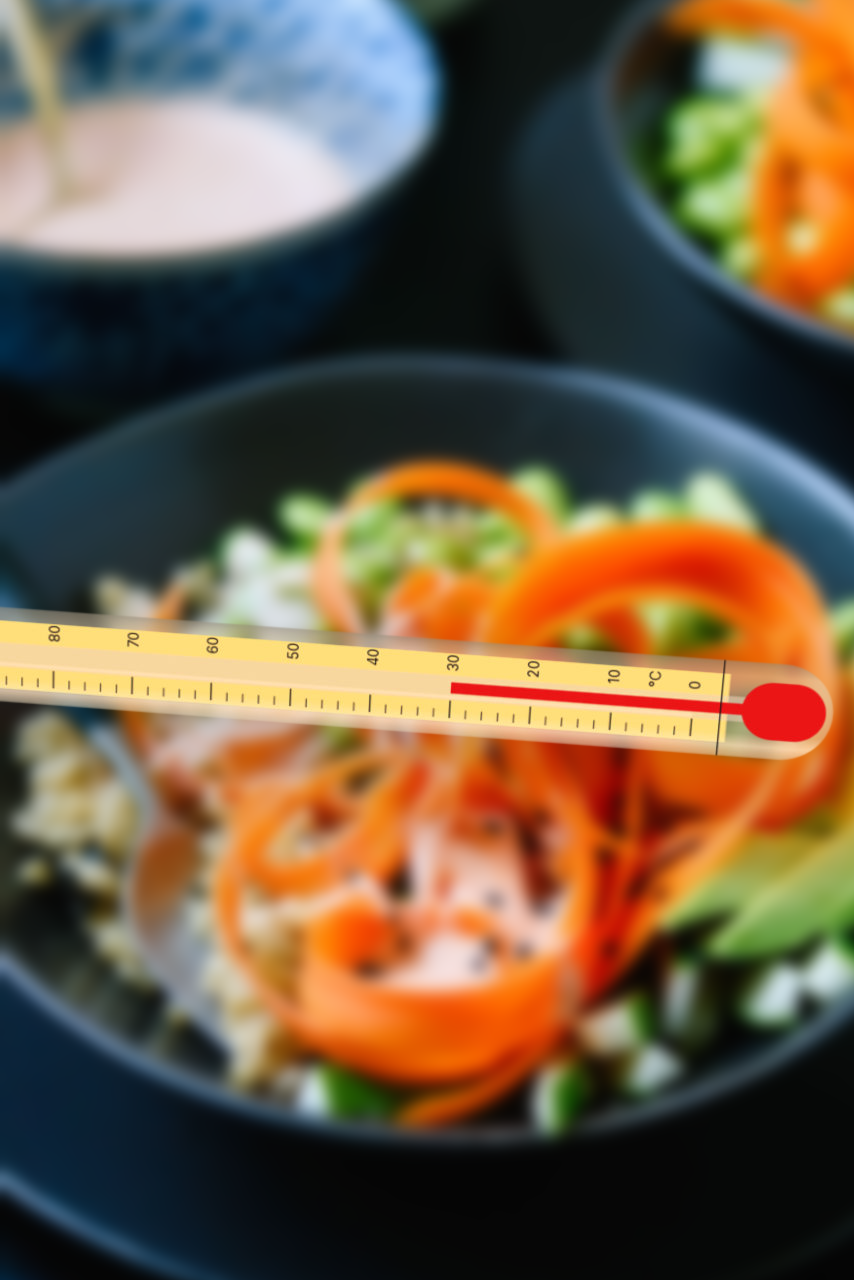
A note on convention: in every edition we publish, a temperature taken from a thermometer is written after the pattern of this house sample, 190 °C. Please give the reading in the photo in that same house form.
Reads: 30 °C
